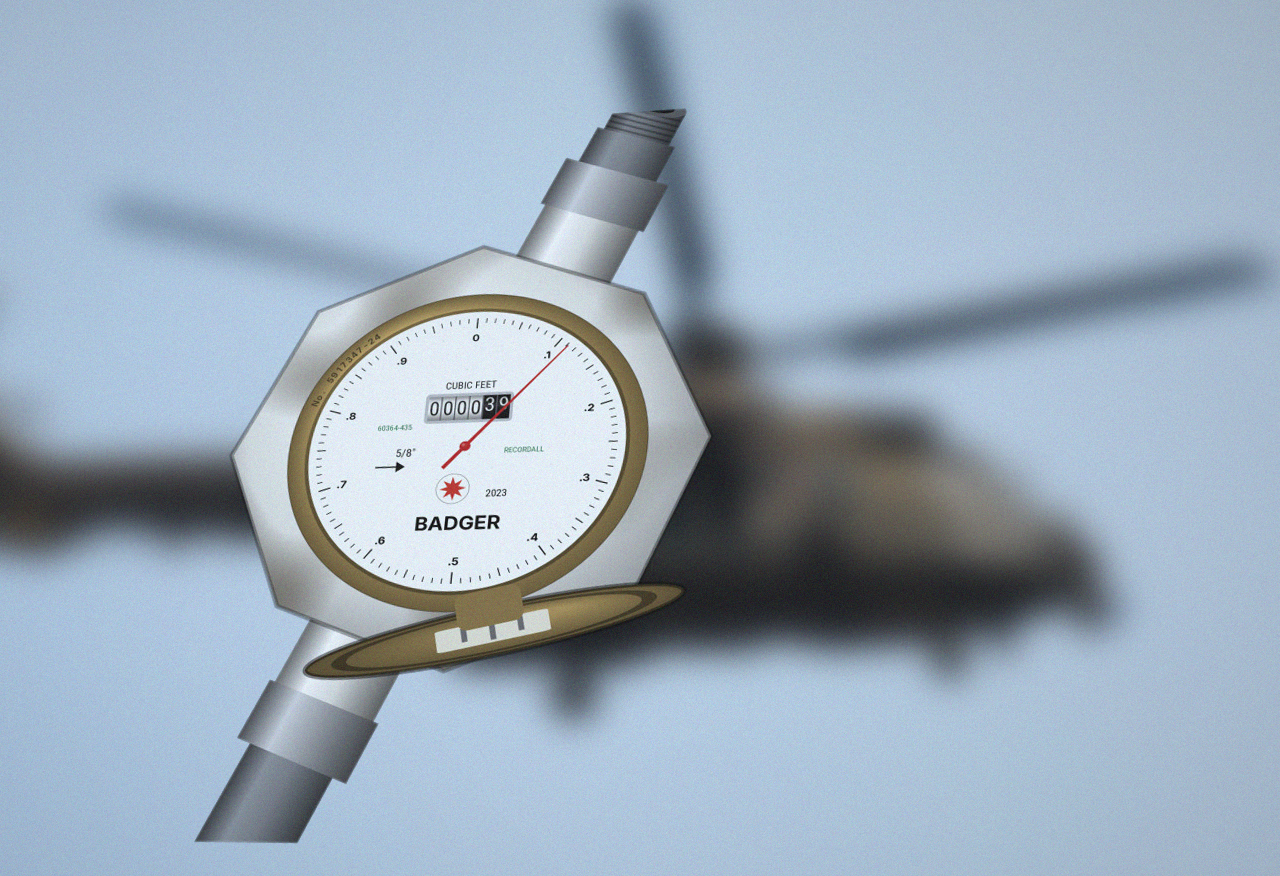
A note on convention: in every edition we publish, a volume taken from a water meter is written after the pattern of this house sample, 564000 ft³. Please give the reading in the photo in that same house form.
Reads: 39.11 ft³
